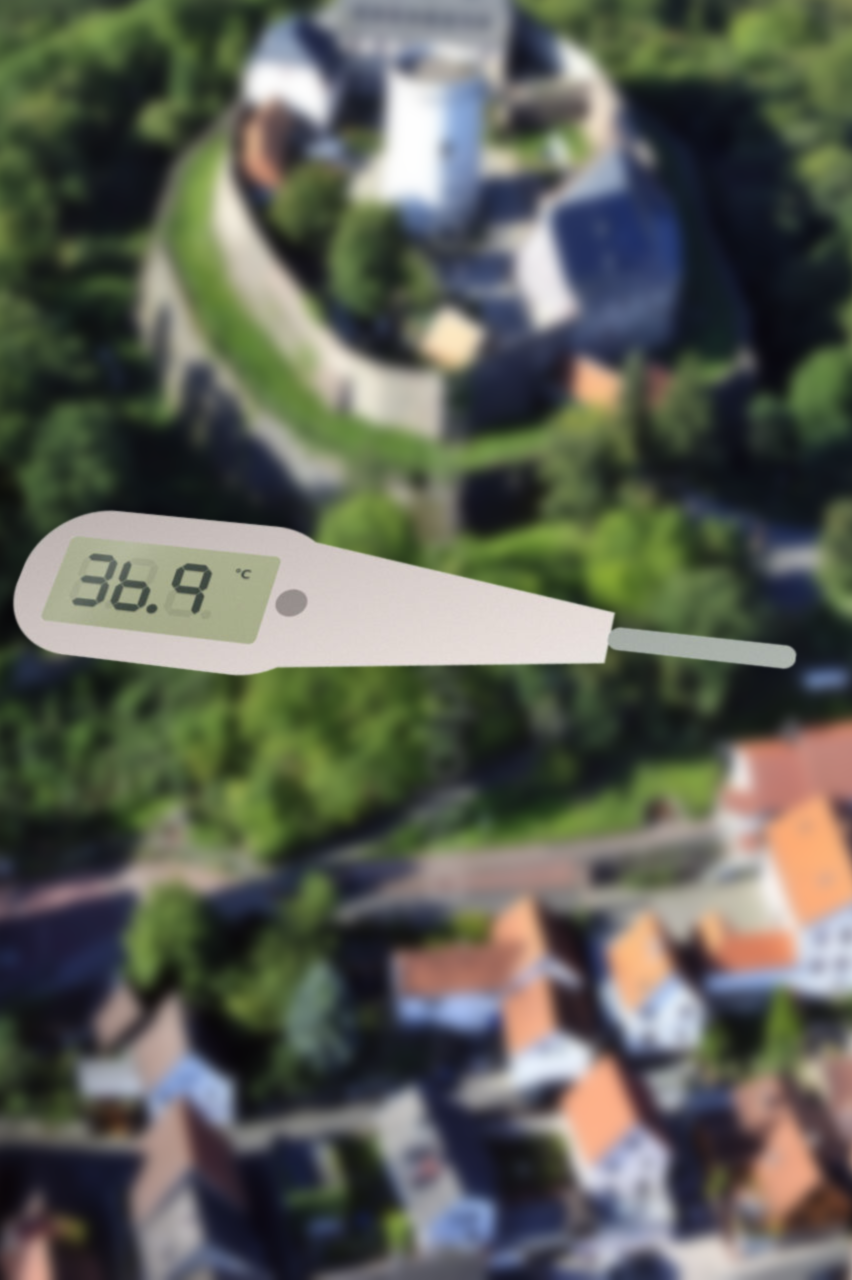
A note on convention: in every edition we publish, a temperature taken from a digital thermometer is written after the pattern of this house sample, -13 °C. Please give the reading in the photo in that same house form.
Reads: 36.9 °C
